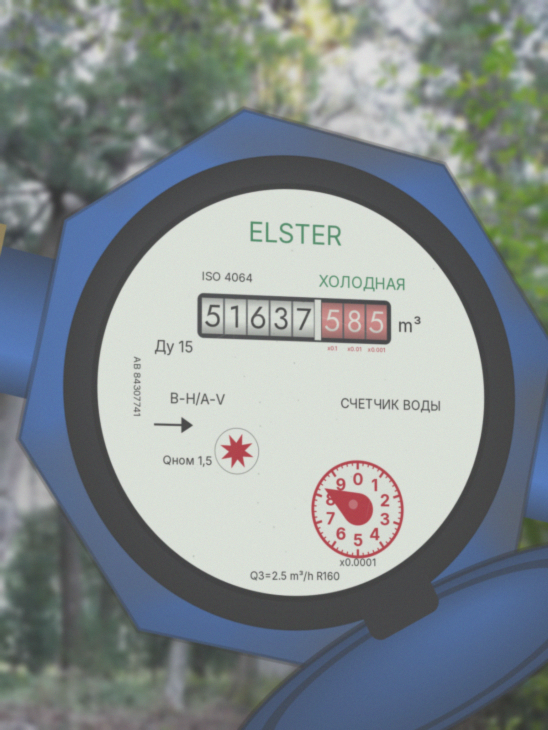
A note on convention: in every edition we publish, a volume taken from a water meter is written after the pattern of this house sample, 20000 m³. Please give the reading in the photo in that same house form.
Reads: 51637.5858 m³
